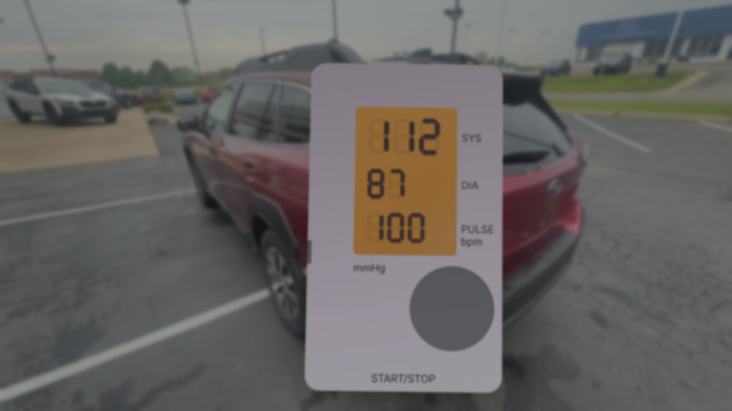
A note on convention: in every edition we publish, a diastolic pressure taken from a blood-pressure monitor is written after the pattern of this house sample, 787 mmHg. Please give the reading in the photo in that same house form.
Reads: 87 mmHg
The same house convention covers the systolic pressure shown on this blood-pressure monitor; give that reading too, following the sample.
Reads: 112 mmHg
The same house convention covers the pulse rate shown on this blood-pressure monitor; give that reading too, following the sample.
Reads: 100 bpm
